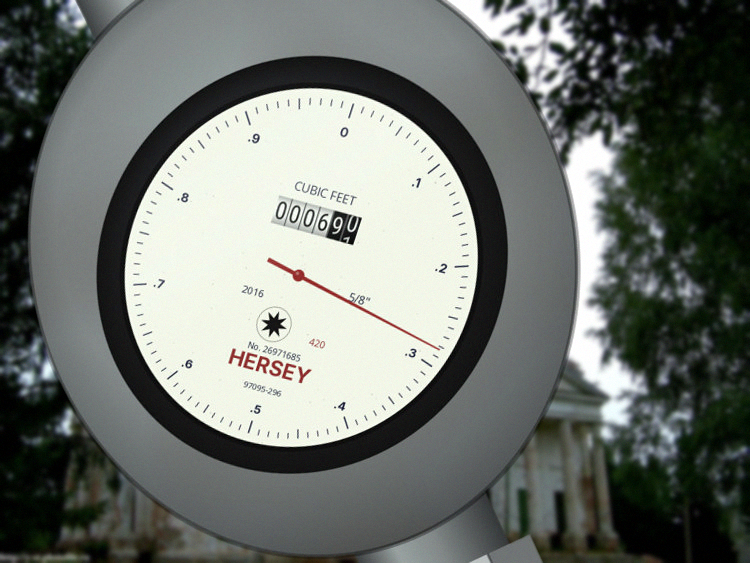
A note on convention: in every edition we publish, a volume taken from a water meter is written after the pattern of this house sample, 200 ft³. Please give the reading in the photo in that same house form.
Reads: 690.28 ft³
